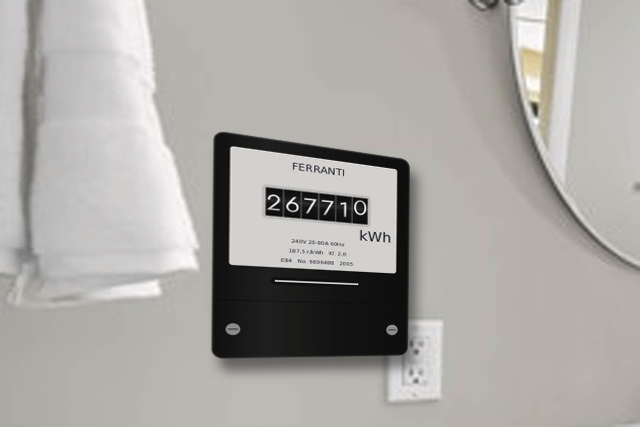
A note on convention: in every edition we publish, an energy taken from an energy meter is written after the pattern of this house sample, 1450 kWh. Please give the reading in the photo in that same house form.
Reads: 267710 kWh
